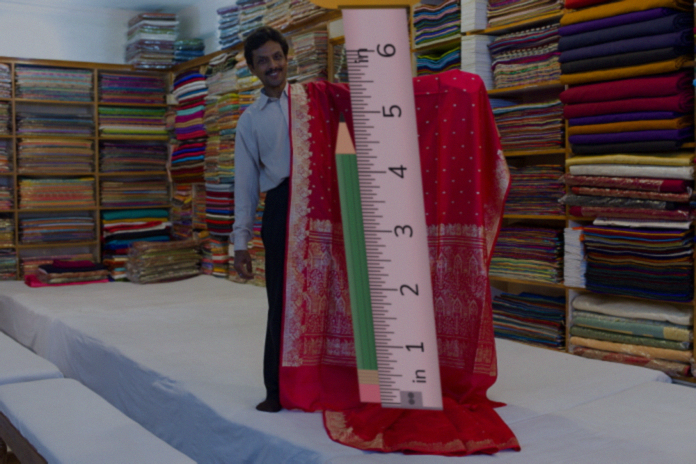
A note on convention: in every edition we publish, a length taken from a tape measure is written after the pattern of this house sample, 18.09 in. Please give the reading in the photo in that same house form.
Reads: 5 in
